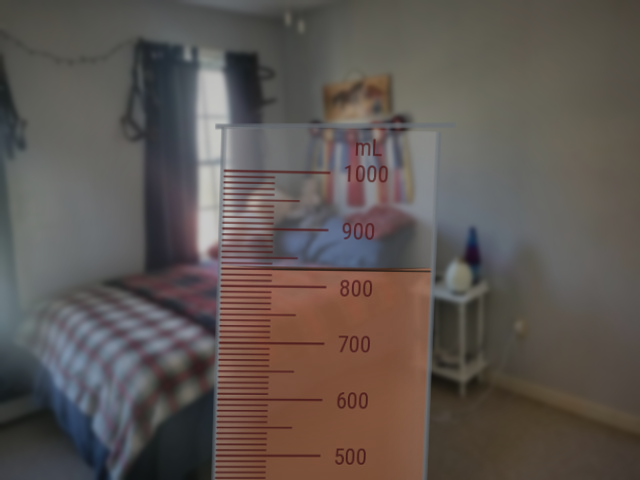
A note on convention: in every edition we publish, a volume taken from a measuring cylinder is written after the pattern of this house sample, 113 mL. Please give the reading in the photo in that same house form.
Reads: 830 mL
